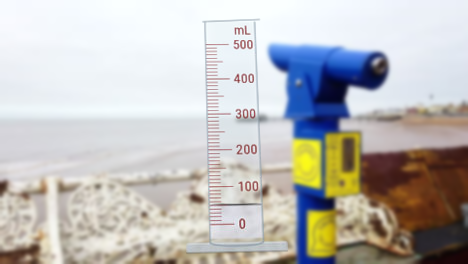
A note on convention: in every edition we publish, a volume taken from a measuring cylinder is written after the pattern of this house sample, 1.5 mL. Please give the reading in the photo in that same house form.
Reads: 50 mL
